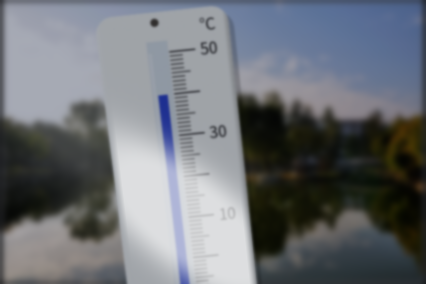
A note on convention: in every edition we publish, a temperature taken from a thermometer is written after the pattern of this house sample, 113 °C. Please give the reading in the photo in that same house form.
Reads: 40 °C
